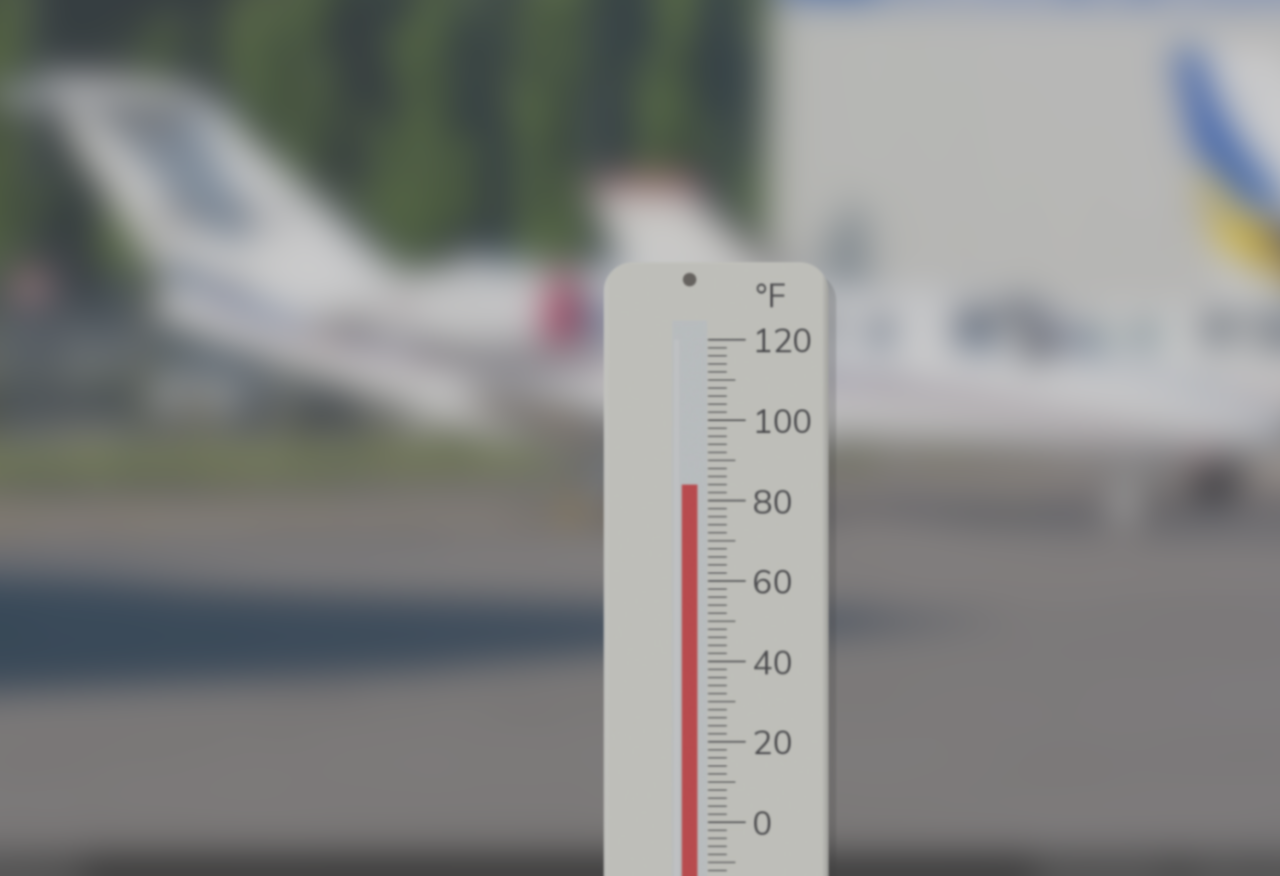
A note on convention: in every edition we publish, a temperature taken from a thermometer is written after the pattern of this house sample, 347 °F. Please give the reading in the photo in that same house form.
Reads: 84 °F
